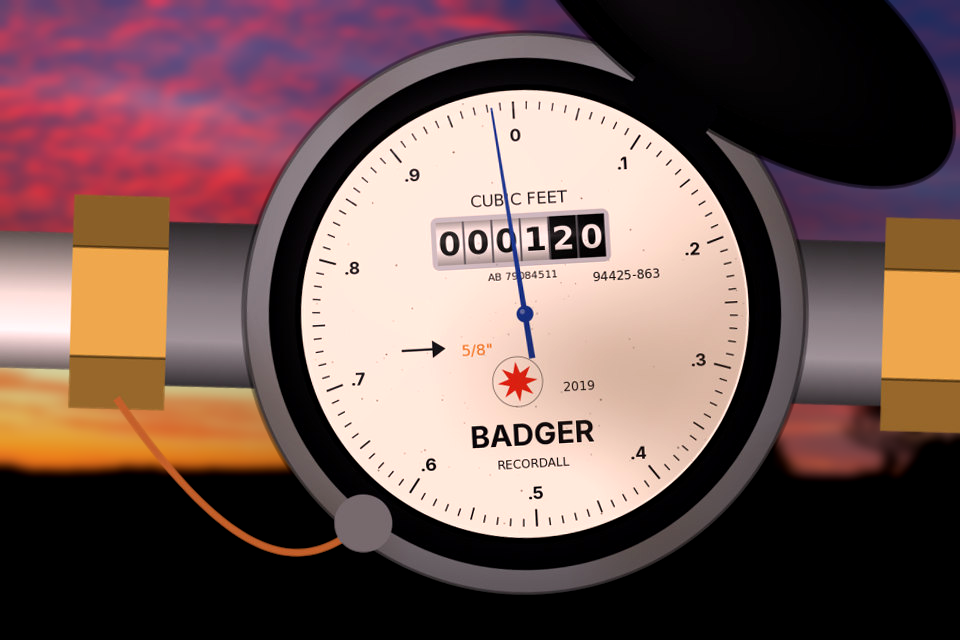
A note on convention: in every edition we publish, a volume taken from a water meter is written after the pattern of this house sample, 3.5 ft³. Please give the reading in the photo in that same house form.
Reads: 119.98 ft³
